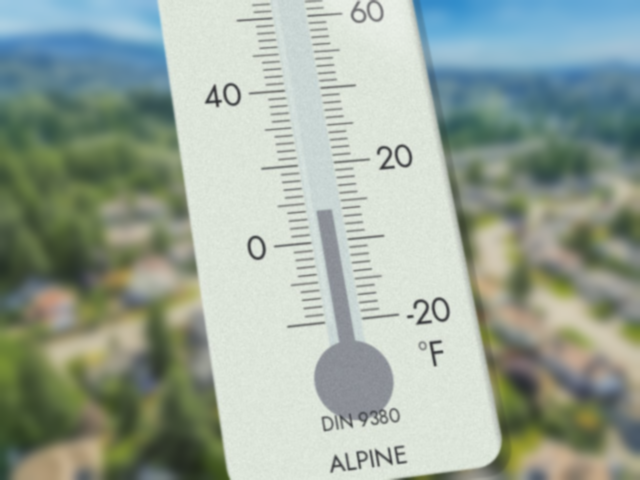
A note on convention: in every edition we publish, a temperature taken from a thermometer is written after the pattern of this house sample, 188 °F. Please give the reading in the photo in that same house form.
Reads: 8 °F
